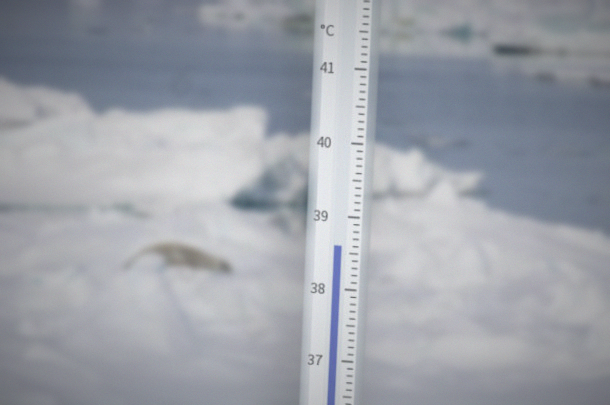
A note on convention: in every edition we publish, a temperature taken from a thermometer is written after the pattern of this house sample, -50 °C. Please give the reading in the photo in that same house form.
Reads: 38.6 °C
